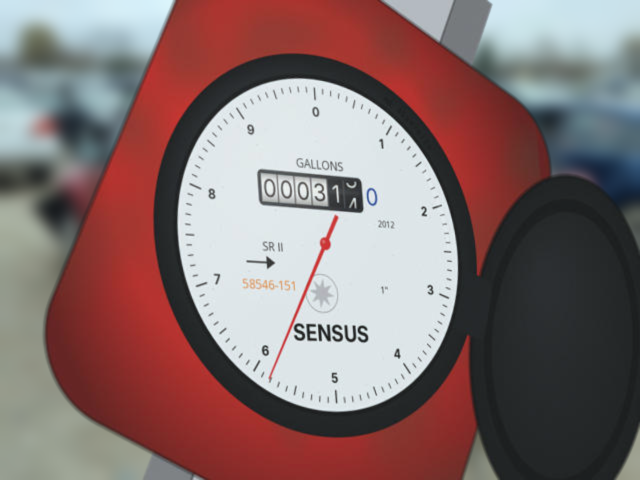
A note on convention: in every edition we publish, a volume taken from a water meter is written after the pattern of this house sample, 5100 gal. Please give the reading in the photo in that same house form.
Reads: 3135.8 gal
